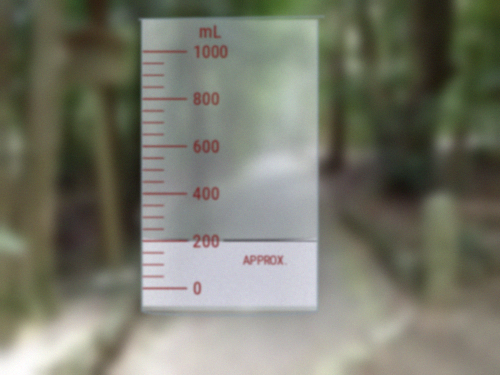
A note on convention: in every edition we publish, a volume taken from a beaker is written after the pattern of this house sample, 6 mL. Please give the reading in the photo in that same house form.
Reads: 200 mL
